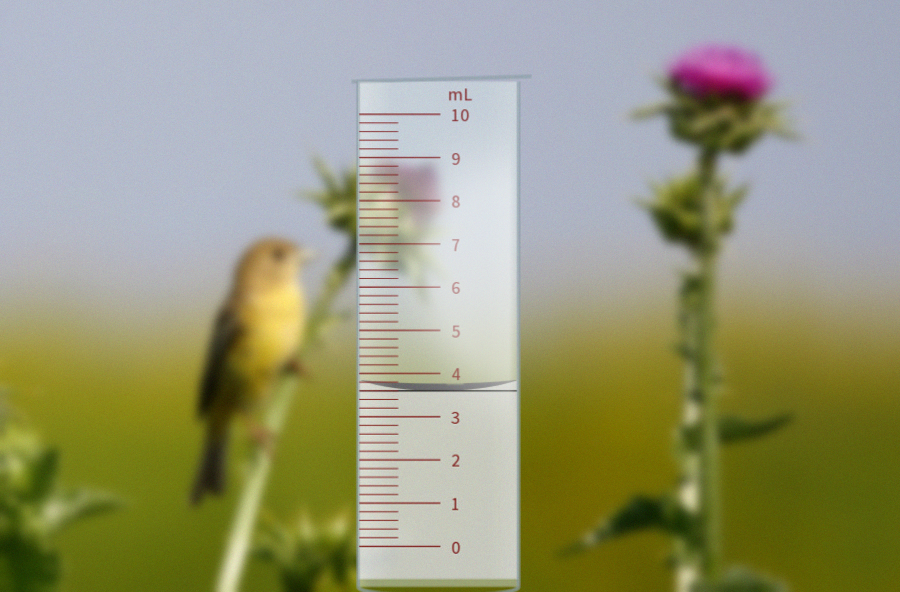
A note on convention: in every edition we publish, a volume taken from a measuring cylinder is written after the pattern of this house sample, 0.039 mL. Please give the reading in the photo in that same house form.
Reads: 3.6 mL
